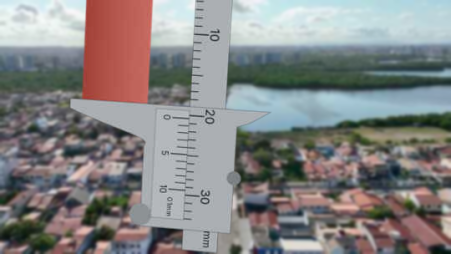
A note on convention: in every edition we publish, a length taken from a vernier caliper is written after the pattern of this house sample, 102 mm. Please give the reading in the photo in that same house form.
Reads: 20.4 mm
